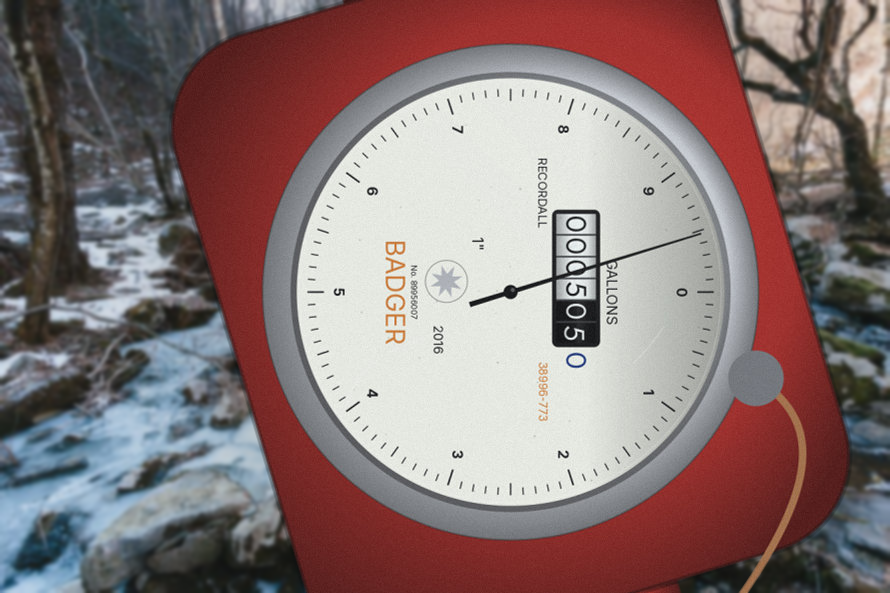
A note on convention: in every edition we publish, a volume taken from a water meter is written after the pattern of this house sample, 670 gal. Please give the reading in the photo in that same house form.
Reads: 5049.5 gal
